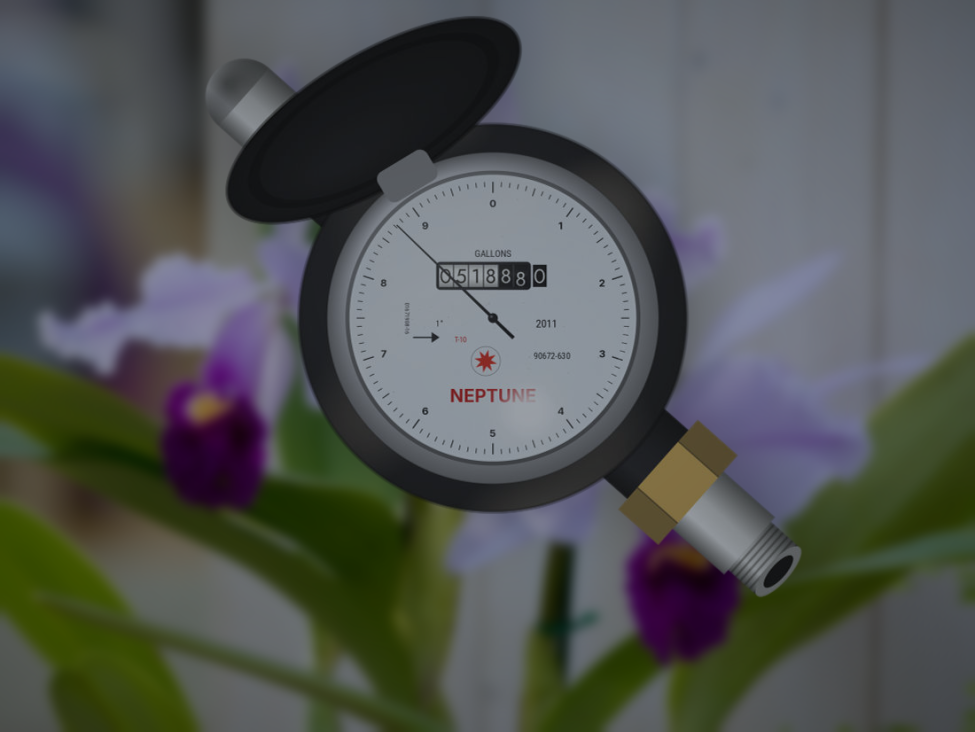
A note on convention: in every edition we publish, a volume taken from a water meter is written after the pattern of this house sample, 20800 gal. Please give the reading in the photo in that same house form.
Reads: 518878.7 gal
